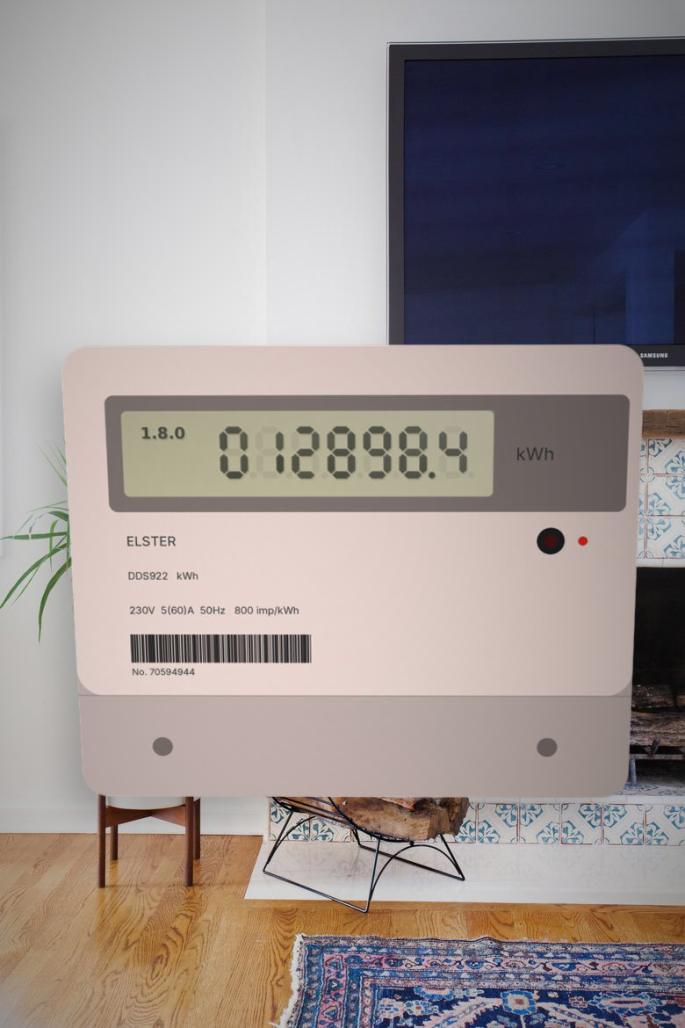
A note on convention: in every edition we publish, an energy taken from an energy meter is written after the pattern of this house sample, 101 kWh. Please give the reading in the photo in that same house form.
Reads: 12898.4 kWh
